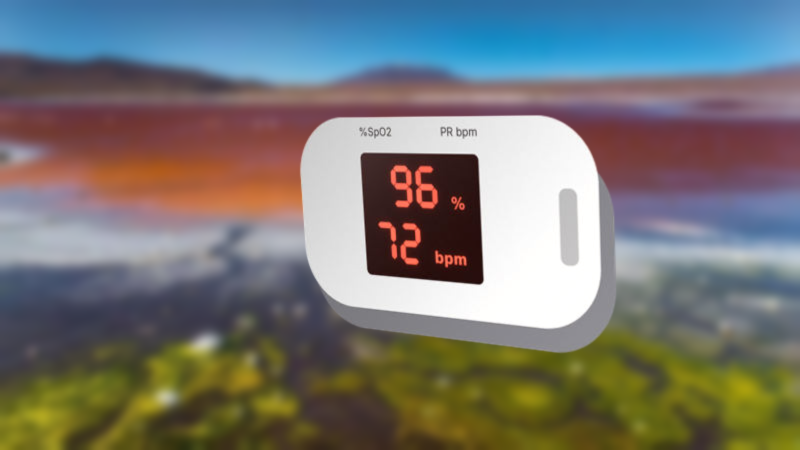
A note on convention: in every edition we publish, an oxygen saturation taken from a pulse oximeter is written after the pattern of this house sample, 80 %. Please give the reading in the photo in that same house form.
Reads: 96 %
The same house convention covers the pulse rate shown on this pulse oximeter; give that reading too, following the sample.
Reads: 72 bpm
